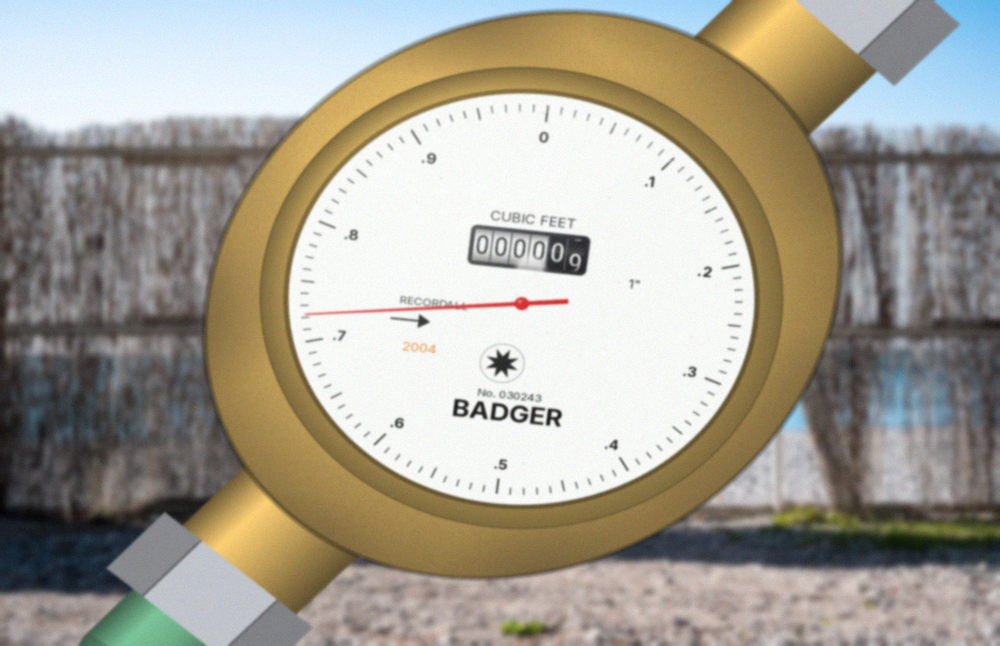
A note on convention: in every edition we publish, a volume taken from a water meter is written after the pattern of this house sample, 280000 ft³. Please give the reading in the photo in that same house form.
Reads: 8.72 ft³
